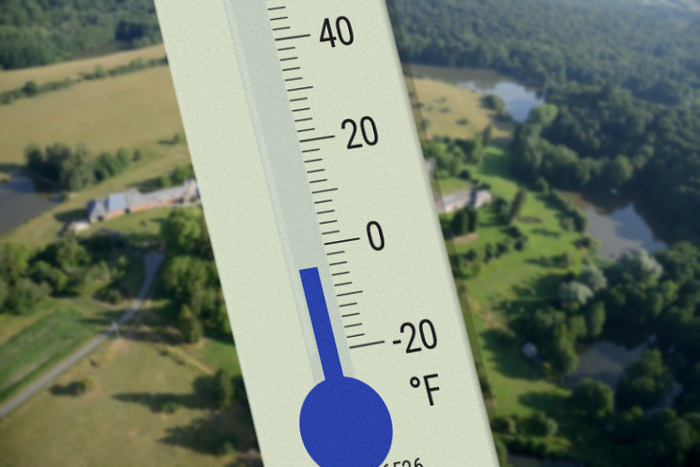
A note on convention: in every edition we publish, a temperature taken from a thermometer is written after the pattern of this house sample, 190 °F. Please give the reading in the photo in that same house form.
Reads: -4 °F
